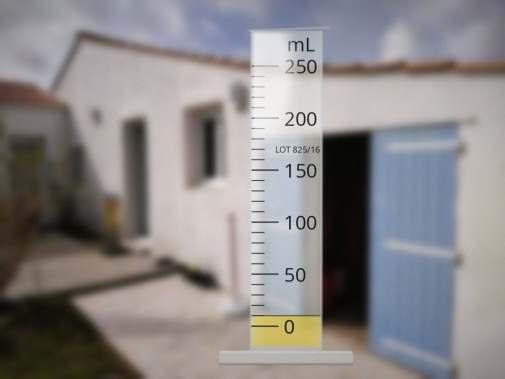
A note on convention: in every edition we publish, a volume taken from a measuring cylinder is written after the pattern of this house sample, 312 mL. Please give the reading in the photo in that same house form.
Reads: 10 mL
